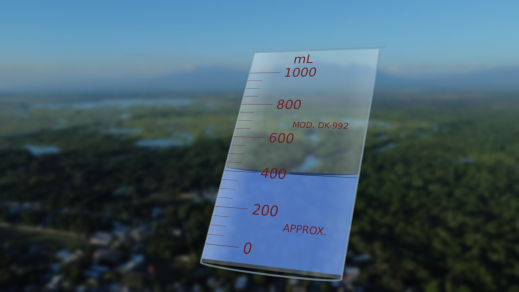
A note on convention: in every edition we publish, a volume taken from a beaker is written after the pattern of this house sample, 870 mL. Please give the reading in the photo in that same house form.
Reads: 400 mL
